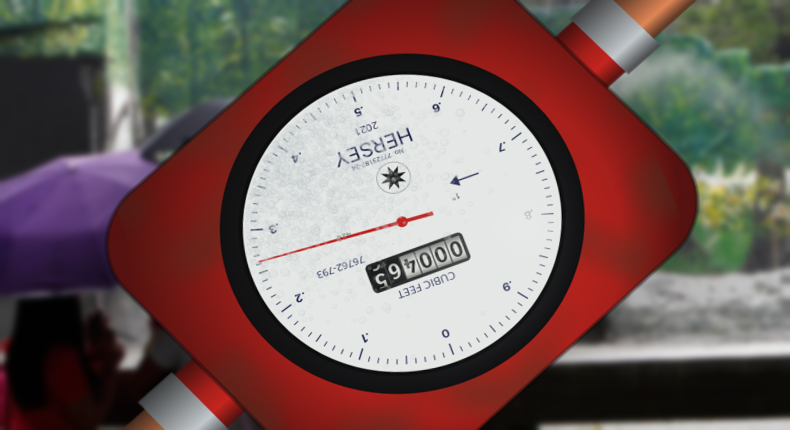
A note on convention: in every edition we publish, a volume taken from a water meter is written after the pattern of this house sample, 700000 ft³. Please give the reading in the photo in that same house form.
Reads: 465.26 ft³
